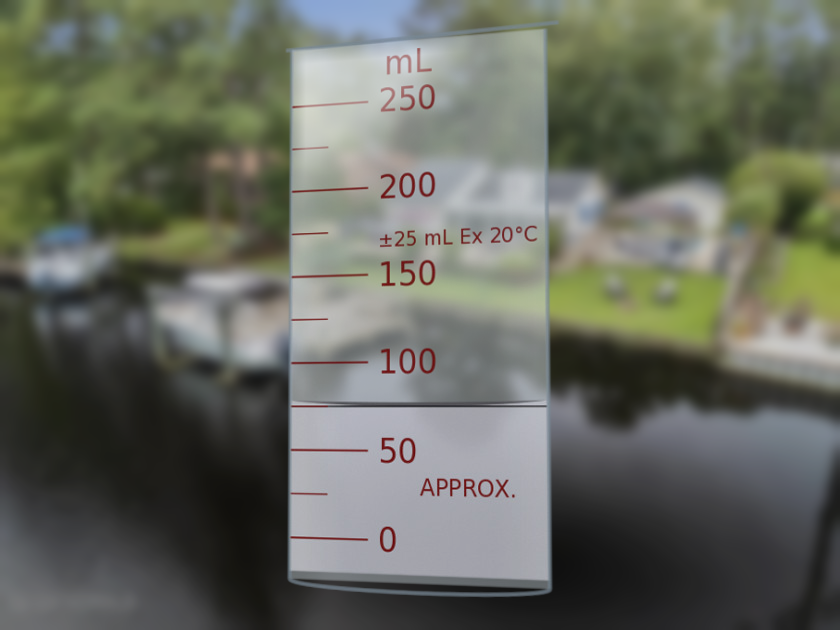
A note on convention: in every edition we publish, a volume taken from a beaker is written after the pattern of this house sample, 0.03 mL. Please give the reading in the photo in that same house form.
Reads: 75 mL
